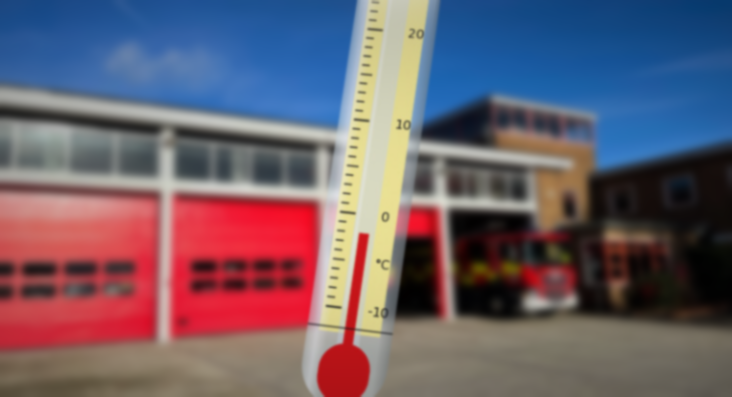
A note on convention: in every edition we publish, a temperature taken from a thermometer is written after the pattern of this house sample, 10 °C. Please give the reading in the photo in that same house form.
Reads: -2 °C
